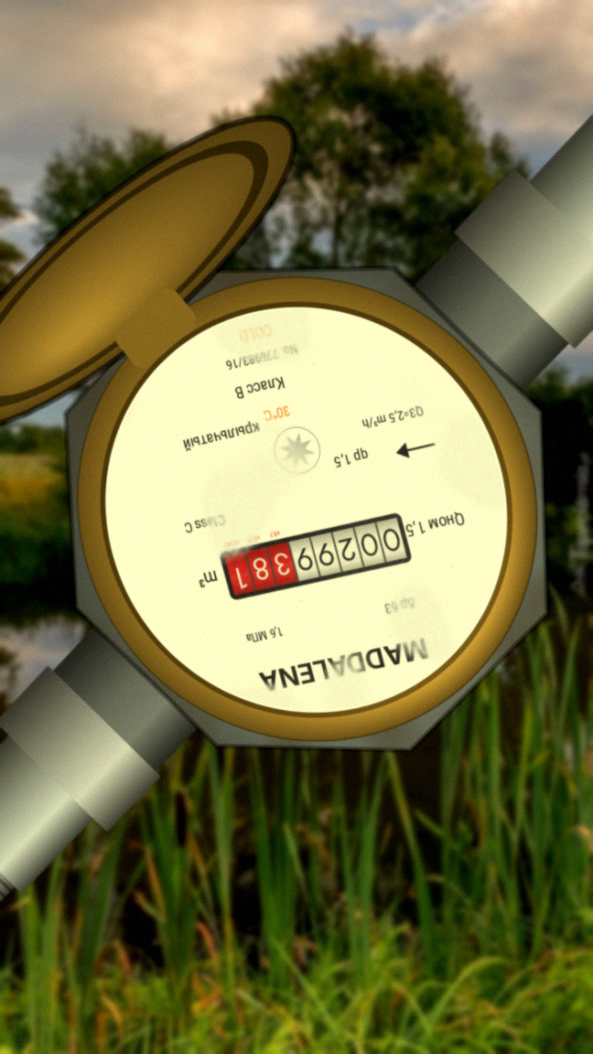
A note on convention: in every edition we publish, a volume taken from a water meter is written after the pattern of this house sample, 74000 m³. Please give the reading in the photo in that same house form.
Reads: 299.381 m³
